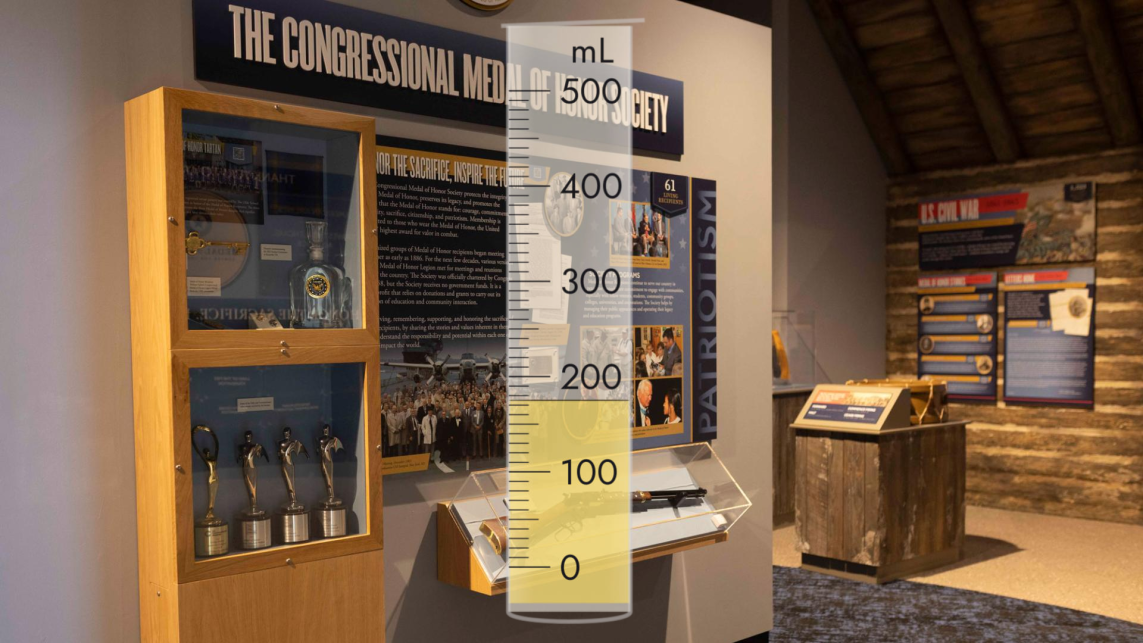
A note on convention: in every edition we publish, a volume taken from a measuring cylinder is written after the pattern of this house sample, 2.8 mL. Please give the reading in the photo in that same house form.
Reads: 175 mL
